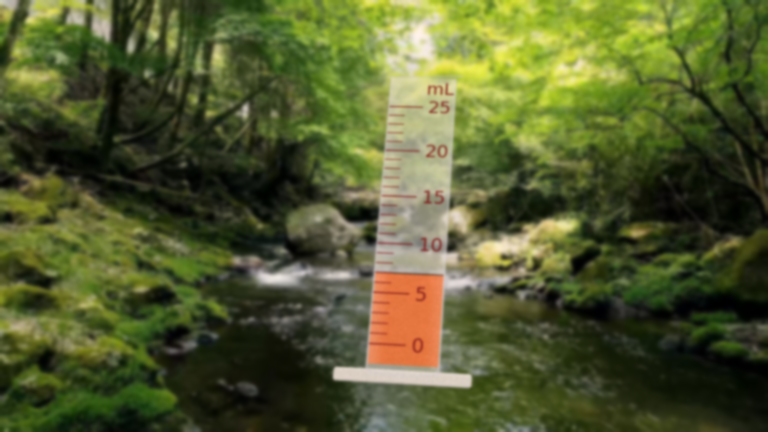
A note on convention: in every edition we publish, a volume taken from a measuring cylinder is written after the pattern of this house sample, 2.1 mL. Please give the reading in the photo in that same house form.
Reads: 7 mL
